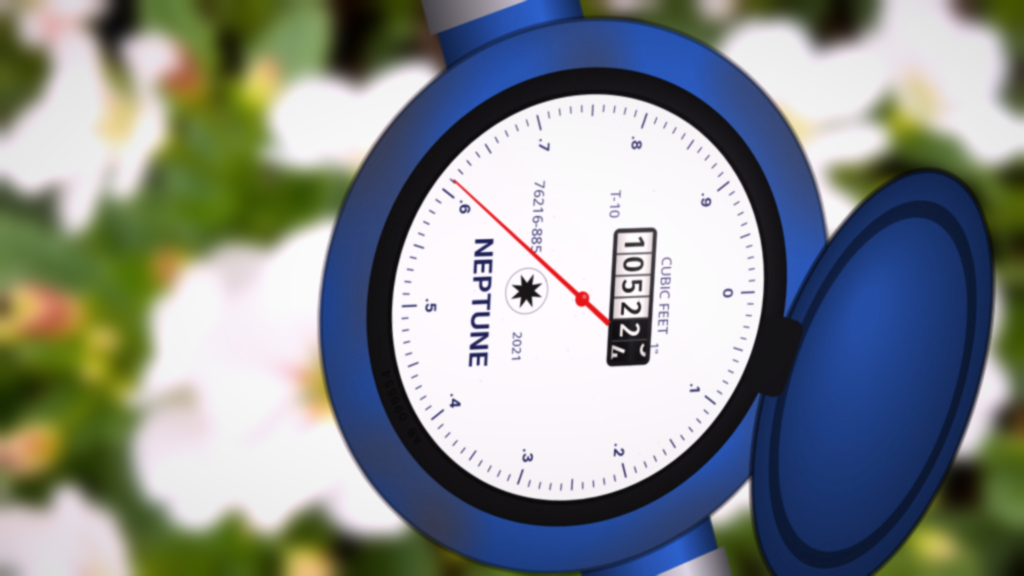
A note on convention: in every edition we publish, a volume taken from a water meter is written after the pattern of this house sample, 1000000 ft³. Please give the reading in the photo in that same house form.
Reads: 105223.61 ft³
